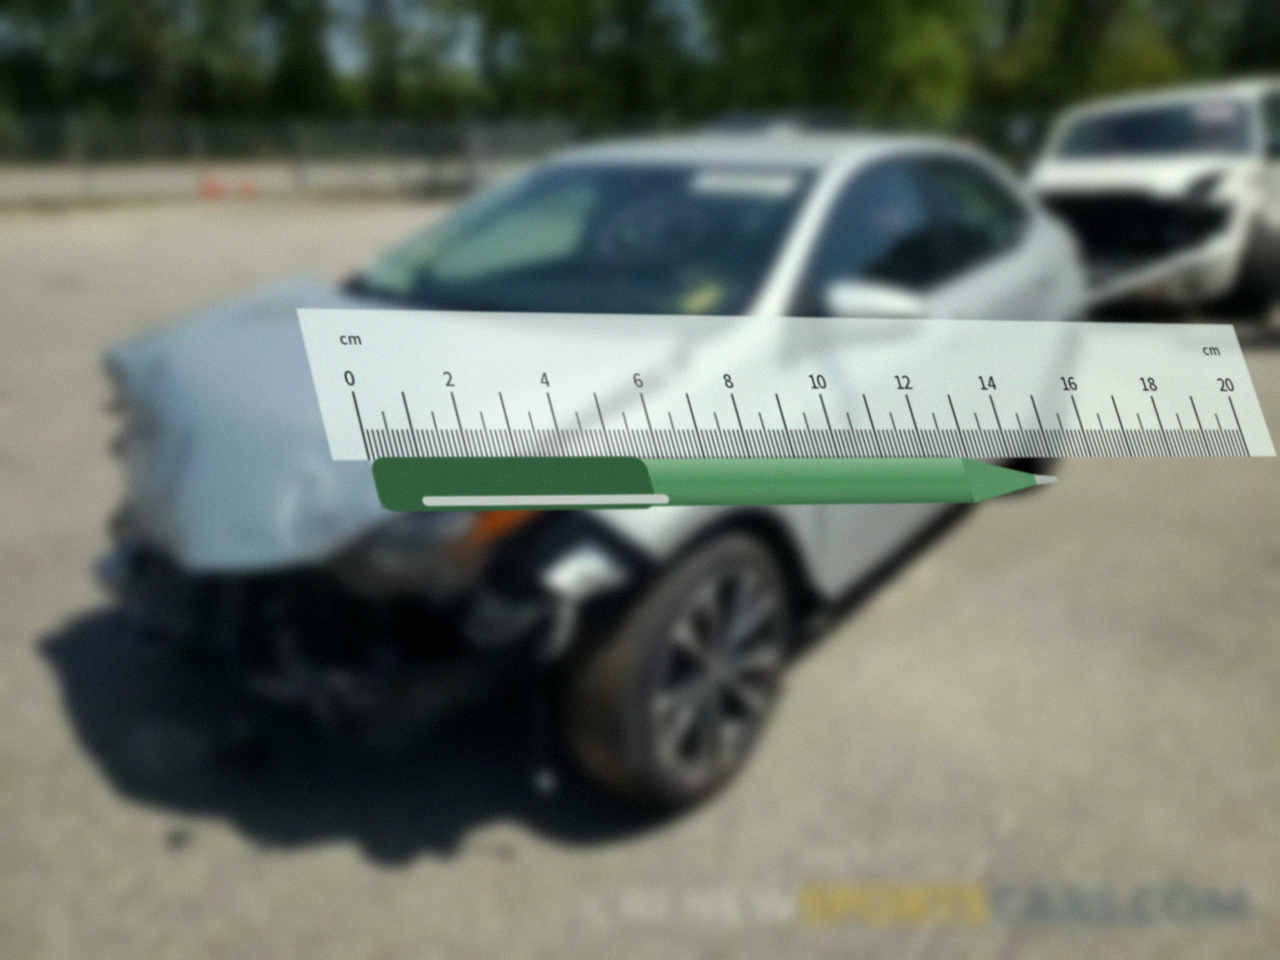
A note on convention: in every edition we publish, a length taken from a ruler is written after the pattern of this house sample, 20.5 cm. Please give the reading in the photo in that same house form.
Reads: 15 cm
